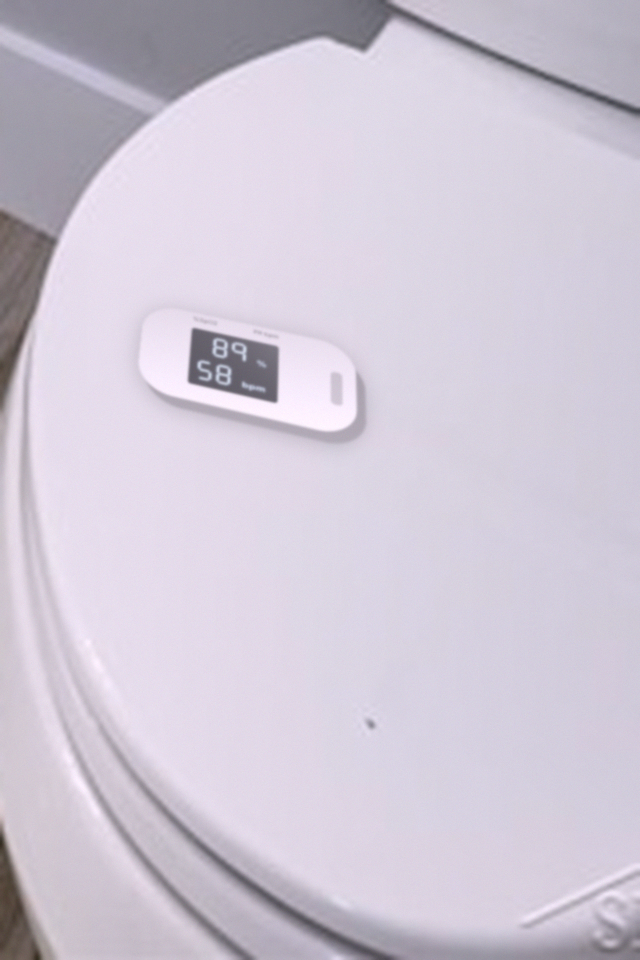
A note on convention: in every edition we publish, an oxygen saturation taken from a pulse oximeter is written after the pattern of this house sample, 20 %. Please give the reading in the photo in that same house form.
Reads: 89 %
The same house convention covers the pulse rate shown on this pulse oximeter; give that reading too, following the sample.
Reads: 58 bpm
